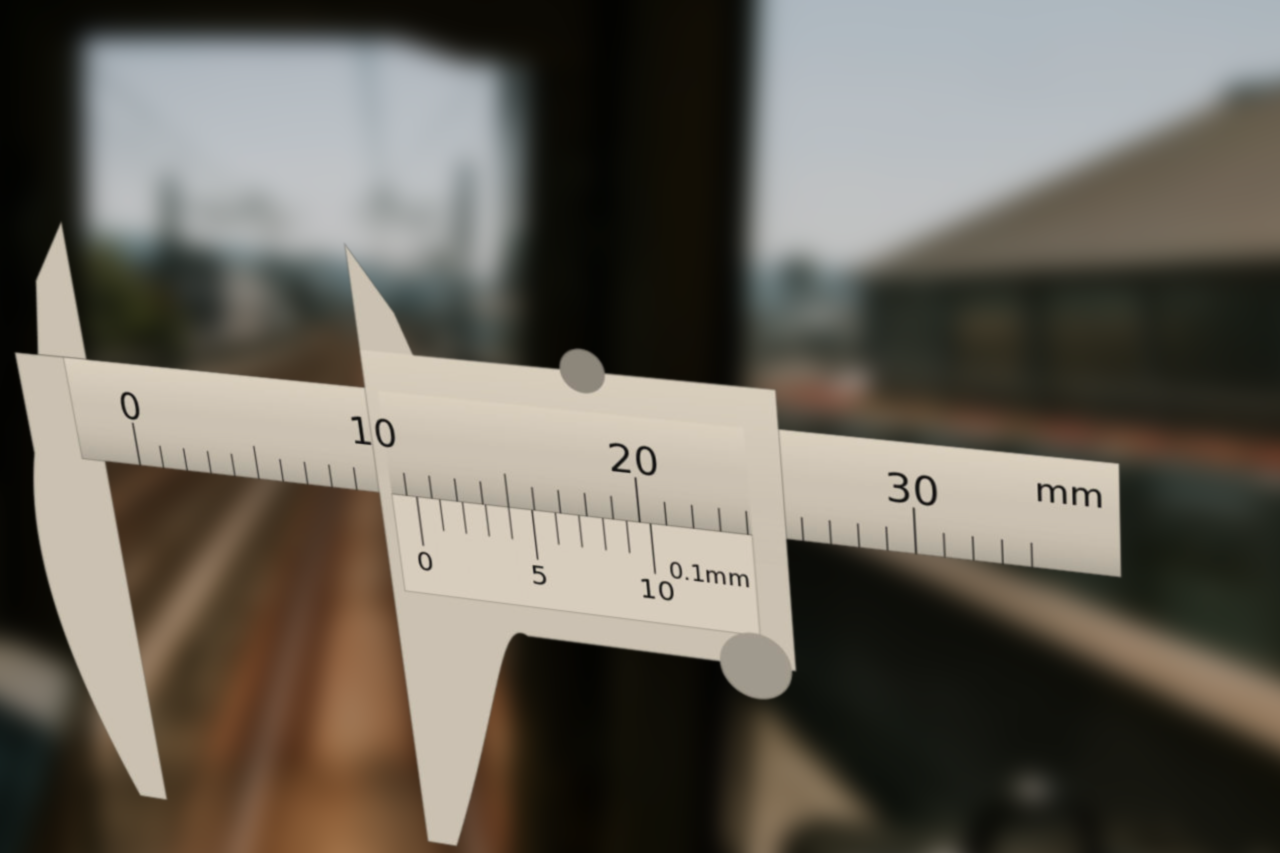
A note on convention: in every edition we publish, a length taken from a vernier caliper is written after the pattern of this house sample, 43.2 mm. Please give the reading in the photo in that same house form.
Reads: 11.4 mm
